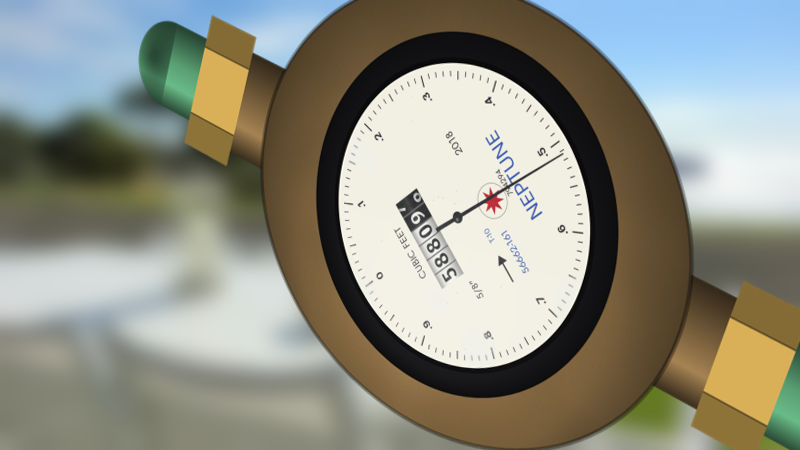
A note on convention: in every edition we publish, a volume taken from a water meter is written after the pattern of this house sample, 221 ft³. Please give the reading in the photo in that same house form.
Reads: 588097.51 ft³
